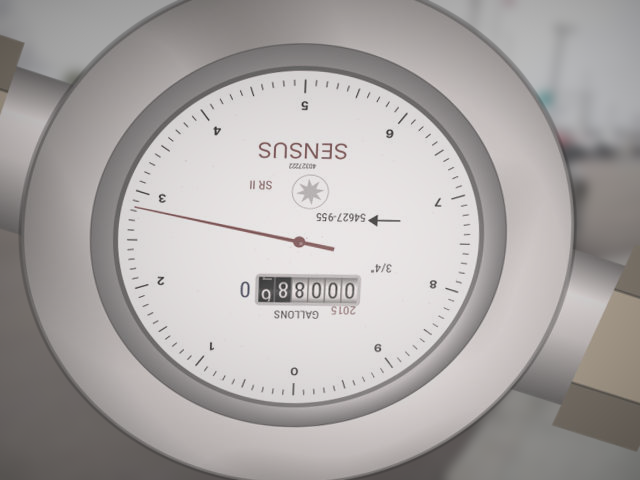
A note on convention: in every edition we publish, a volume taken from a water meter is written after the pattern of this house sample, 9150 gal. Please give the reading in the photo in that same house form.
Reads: 8862.8 gal
